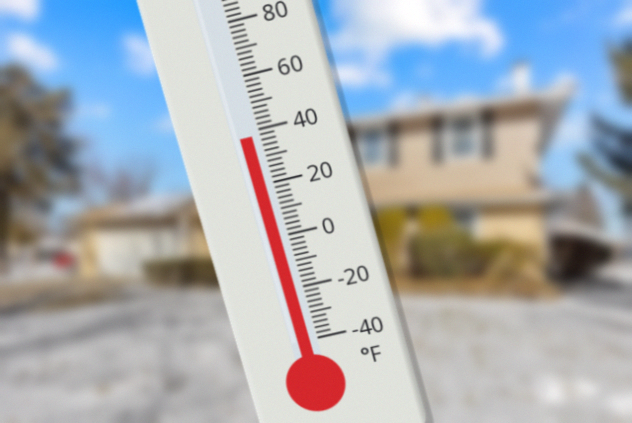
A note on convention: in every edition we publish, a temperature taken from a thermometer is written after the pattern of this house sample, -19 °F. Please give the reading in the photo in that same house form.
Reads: 38 °F
